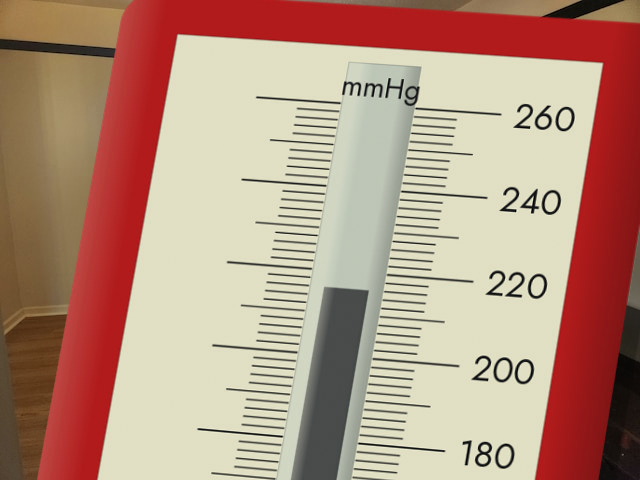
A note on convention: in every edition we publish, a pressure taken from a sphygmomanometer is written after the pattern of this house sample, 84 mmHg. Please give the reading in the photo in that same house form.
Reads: 216 mmHg
